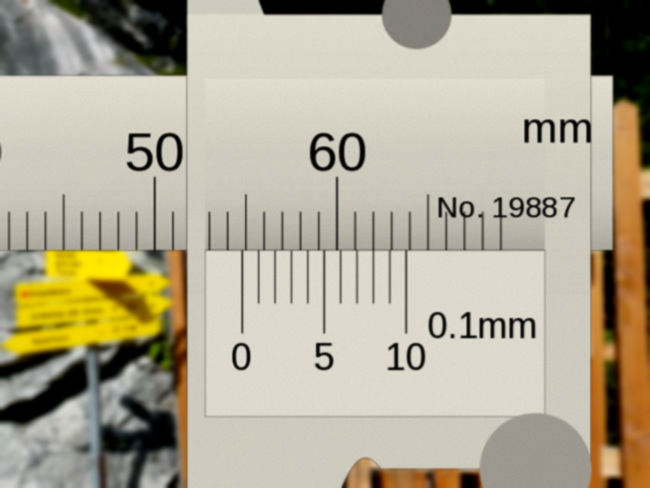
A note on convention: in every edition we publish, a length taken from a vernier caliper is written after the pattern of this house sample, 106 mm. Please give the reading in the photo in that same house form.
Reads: 54.8 mm
